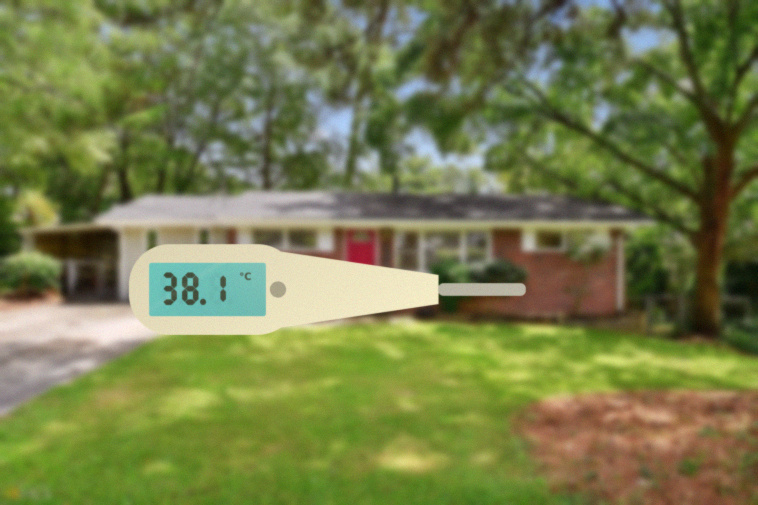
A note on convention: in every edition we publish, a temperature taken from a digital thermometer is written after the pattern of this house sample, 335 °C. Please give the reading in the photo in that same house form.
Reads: 38.1 °C
